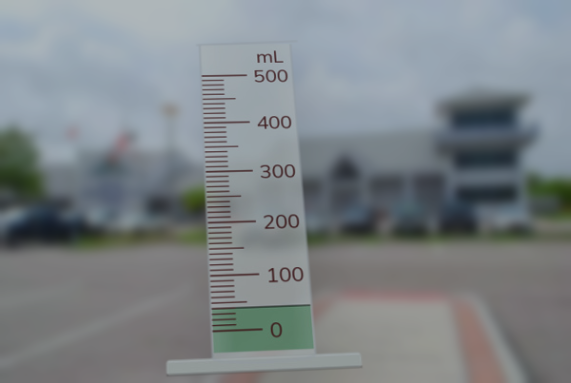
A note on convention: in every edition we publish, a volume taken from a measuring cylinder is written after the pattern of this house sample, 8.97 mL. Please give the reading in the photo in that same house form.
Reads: 40 mL
